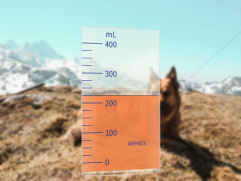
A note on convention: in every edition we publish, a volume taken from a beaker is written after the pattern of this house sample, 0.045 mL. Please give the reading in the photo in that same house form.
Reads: 225 mL
